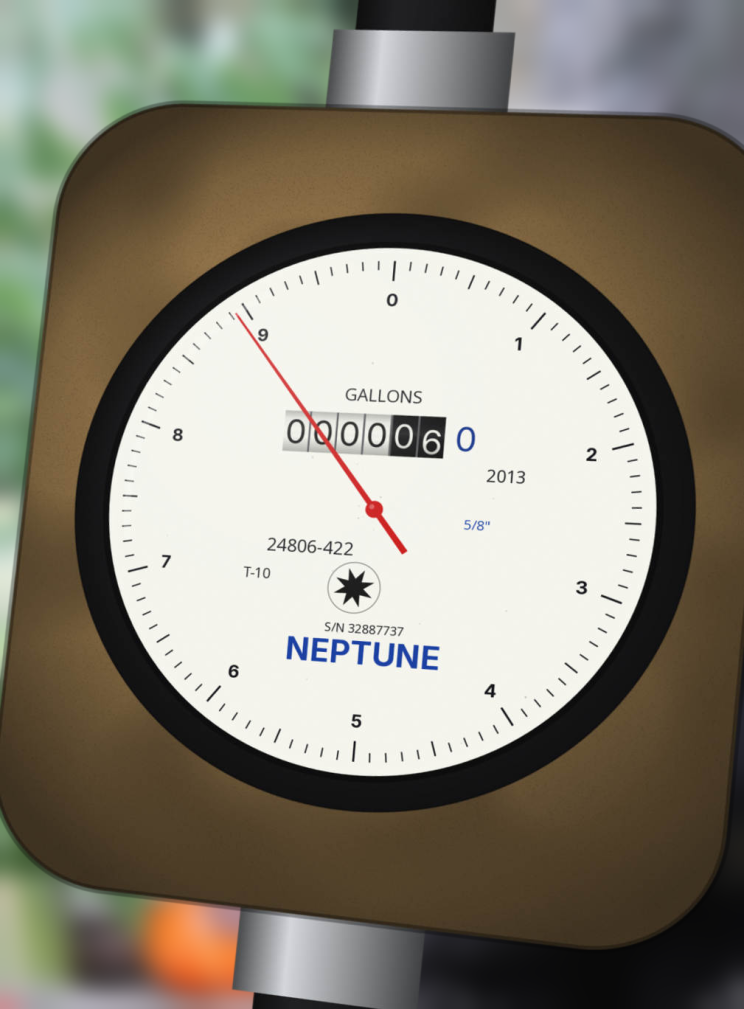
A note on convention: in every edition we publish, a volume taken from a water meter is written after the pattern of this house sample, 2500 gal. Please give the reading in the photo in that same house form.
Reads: 58.9 gal
